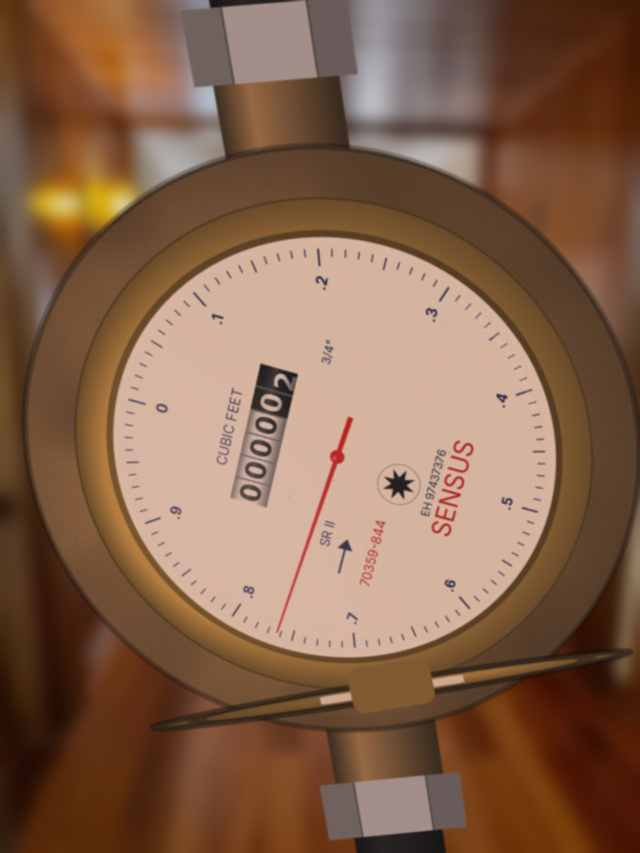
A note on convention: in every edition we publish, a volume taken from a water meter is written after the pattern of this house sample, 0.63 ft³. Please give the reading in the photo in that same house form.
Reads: 1.76 ft³
